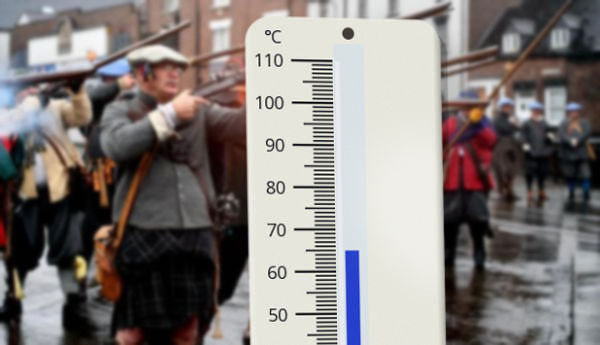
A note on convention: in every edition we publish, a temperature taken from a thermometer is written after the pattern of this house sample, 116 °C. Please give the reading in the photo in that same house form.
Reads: 65 °C
